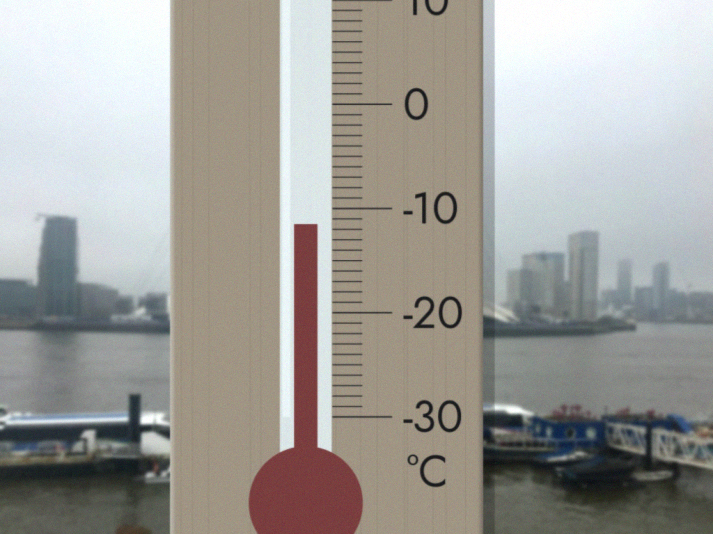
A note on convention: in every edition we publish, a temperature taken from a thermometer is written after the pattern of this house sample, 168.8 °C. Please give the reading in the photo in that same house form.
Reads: -11.5 °C
